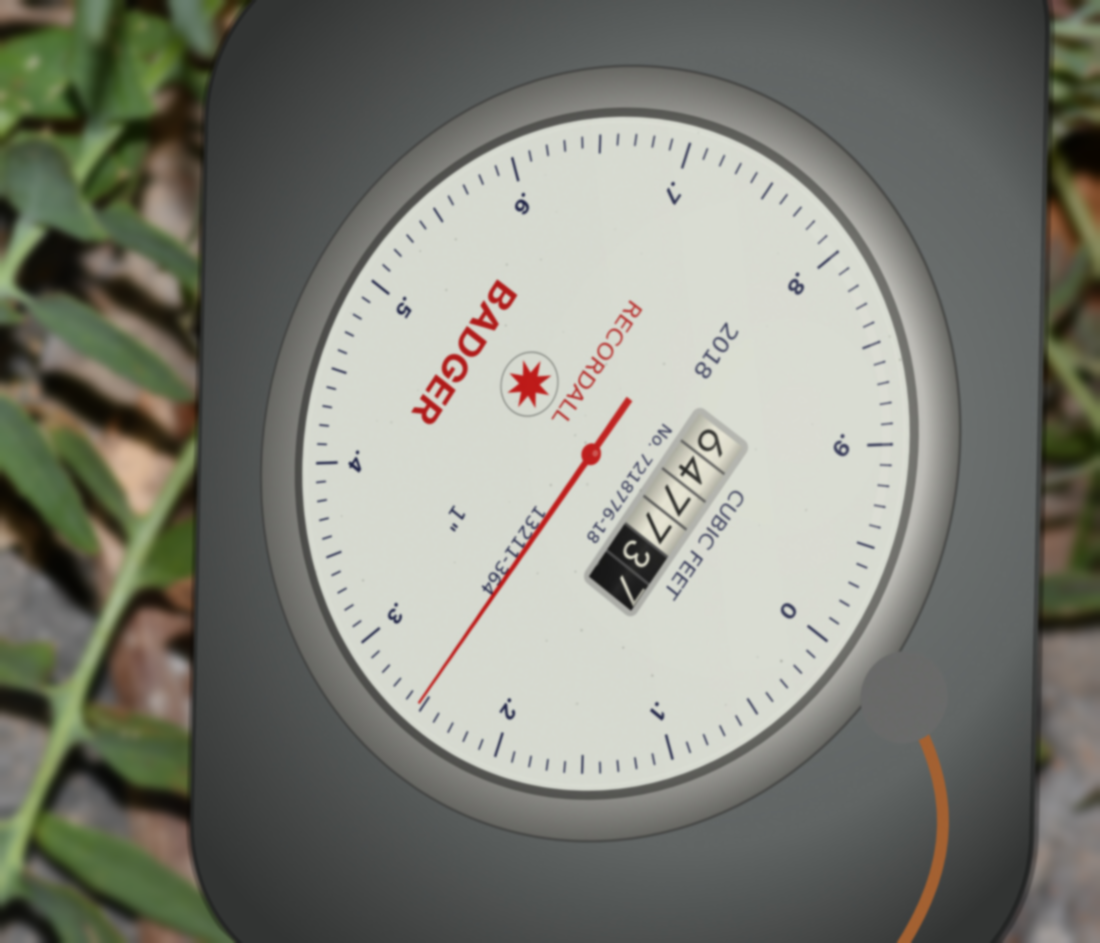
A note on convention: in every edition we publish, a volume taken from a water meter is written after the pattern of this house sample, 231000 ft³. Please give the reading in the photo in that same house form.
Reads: 647737.25 ft³
